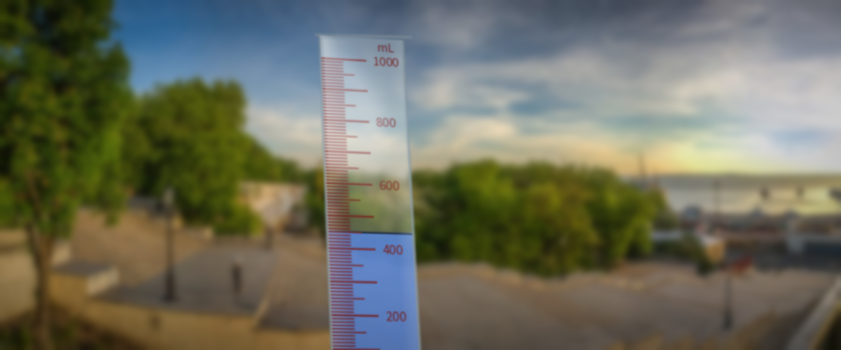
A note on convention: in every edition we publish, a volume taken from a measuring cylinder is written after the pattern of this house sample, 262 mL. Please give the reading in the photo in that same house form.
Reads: 450 mL
